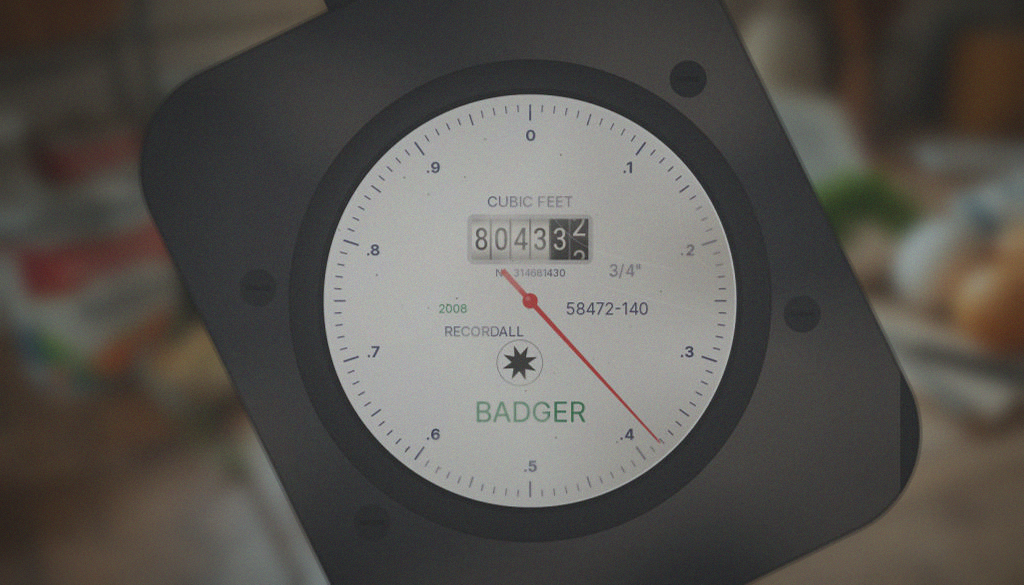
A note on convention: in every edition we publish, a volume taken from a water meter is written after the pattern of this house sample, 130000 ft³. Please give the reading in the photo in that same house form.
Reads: 804332.38 ft³
